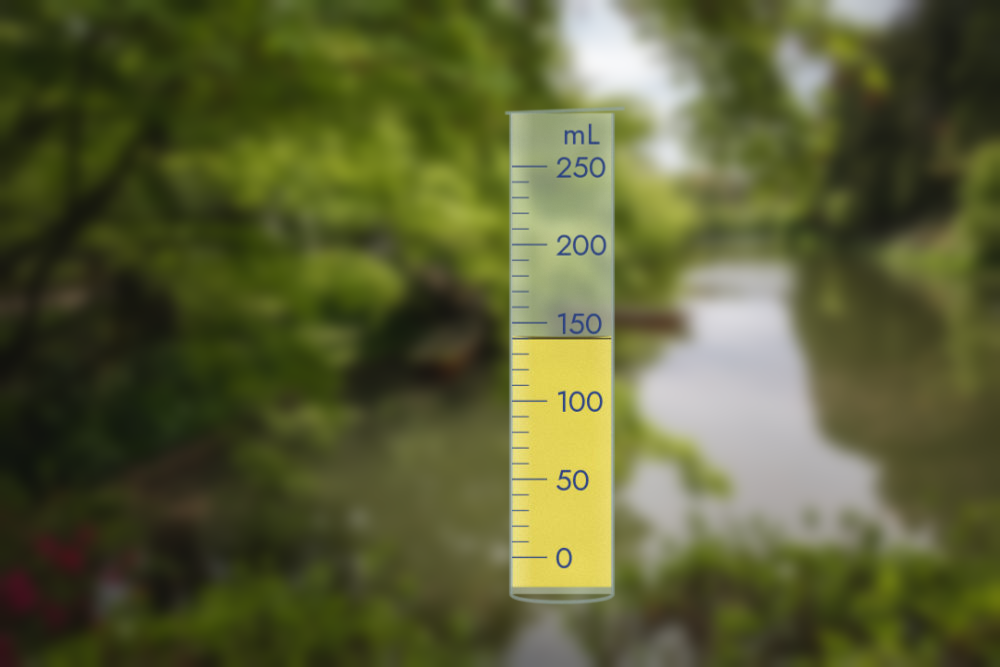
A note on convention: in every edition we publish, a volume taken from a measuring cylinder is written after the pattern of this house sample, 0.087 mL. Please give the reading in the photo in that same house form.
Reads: 140 mL
